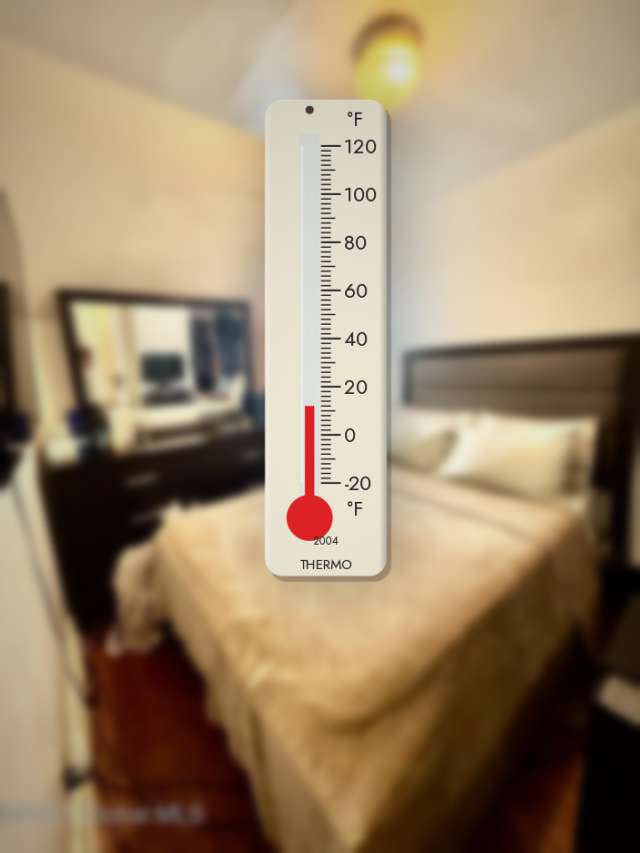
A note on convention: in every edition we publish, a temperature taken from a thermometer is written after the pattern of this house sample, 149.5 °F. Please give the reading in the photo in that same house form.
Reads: 12 °F
